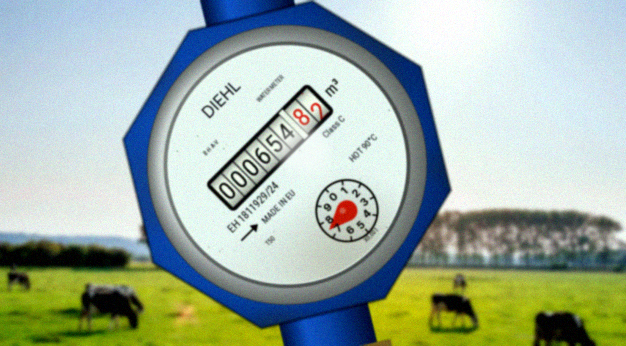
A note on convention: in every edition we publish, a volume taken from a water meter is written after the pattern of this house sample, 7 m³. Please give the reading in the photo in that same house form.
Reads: 654.817 m³
